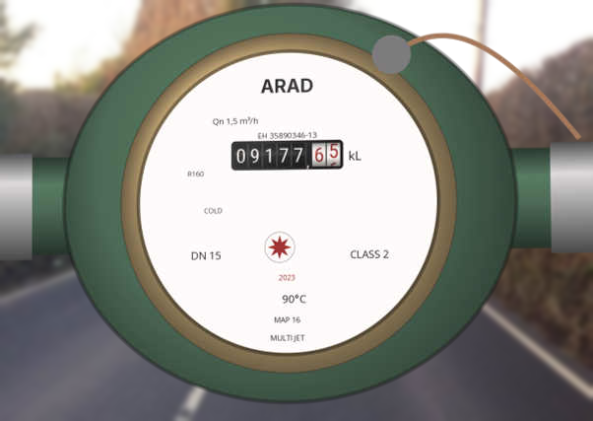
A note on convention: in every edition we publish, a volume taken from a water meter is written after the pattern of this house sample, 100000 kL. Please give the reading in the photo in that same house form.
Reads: 9177.65 kL
